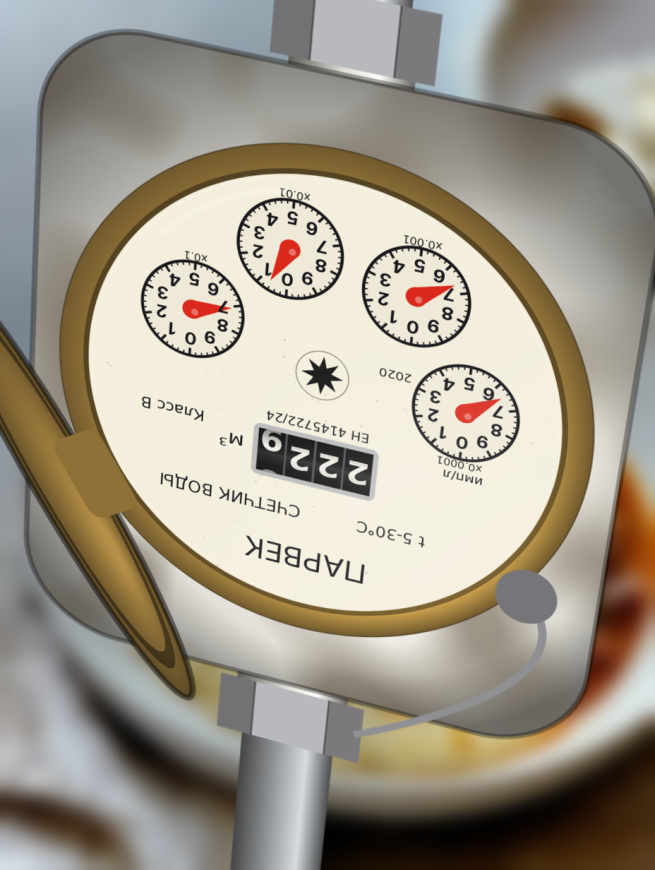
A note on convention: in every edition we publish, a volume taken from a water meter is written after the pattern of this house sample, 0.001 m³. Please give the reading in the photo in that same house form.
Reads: 2228.7066 m³
